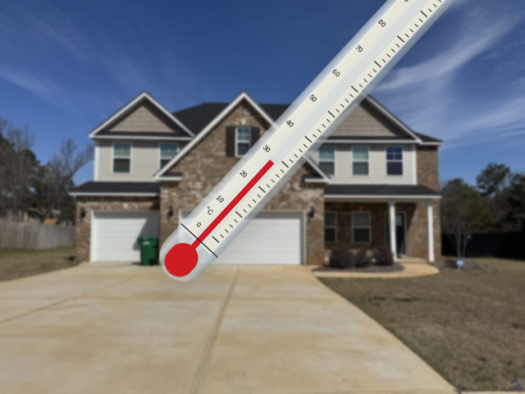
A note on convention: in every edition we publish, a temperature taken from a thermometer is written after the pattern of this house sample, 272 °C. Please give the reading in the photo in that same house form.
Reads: 28 °C
